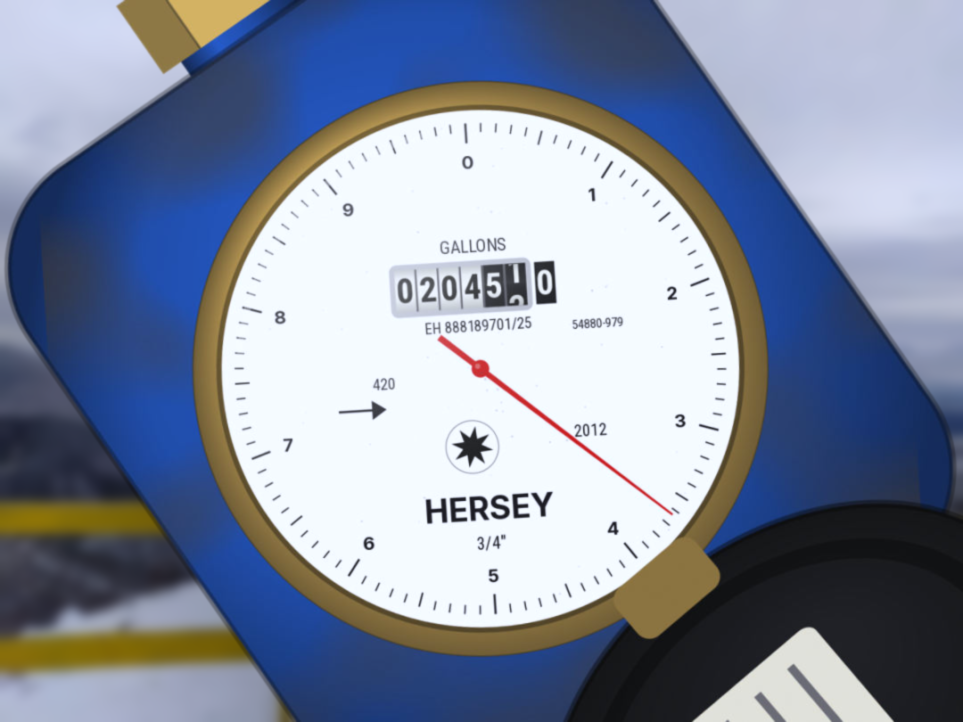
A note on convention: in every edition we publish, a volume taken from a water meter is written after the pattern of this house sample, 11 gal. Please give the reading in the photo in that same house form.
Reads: 204513.6 gal
